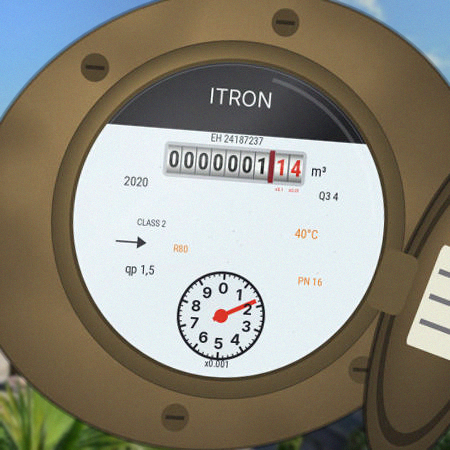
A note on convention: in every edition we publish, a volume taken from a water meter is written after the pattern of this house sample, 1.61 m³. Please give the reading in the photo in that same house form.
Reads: 1.141 m³
